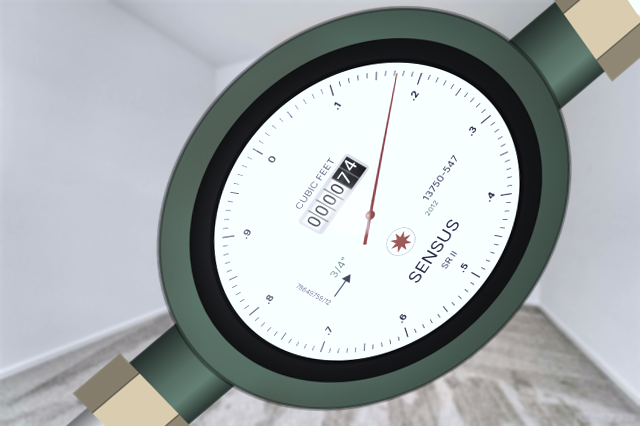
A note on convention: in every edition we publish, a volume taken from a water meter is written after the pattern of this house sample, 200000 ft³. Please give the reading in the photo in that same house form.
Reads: 74.17 ft³
